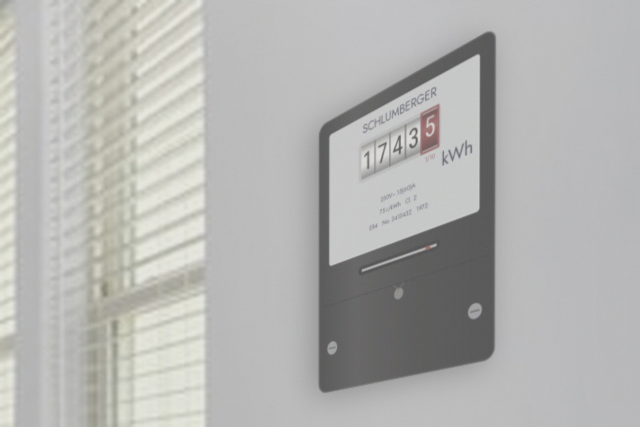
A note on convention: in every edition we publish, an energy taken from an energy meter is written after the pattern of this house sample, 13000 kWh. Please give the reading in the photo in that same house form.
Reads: 1743.5 kWh
